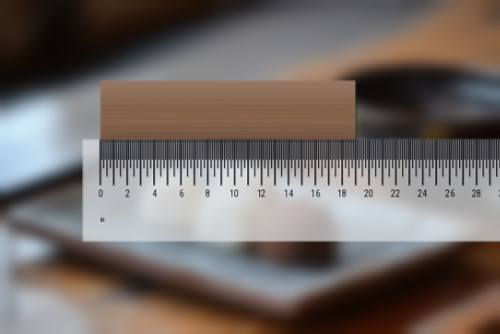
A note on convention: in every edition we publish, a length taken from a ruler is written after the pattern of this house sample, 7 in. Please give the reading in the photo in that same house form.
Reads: 19 in
